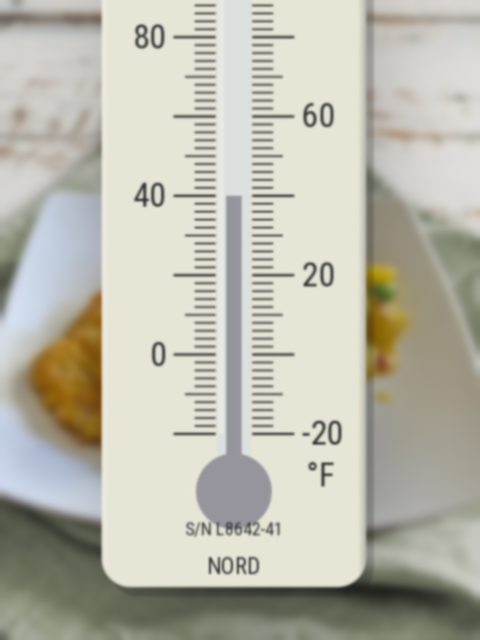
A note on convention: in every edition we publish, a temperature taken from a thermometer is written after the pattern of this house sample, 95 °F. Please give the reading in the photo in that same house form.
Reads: 40 °F
